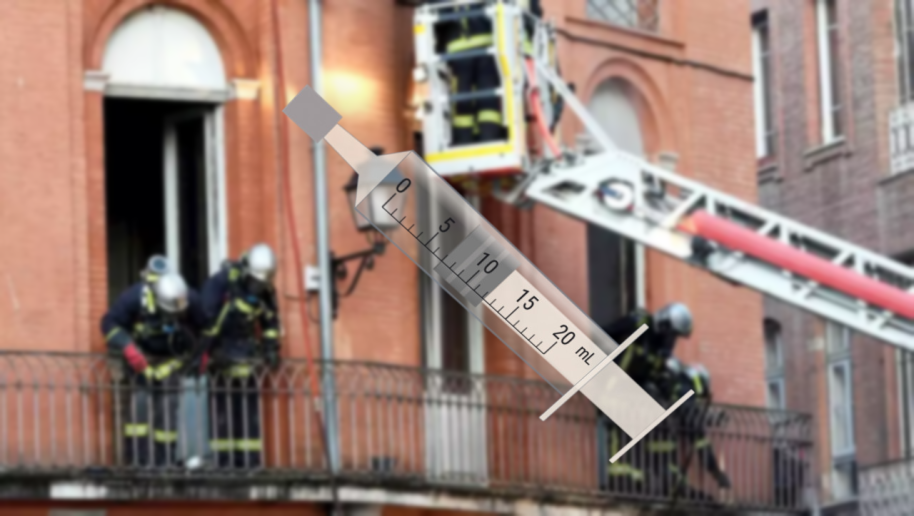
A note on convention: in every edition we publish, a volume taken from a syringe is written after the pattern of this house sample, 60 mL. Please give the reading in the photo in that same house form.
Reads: 7 mL
